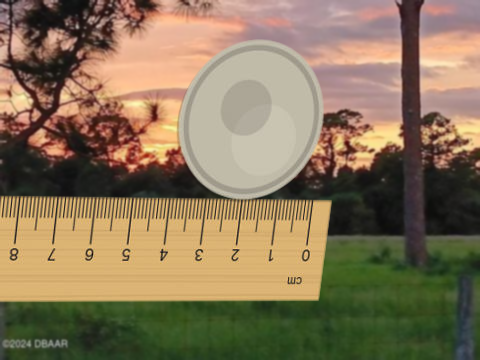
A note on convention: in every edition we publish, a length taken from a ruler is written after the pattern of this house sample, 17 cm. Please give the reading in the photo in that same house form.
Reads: 4 cm
